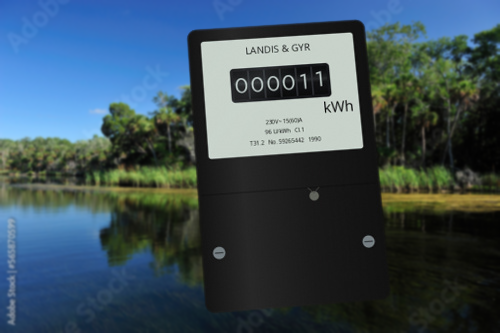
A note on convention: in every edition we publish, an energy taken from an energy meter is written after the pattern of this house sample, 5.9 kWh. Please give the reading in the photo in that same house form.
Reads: 11 kWh
